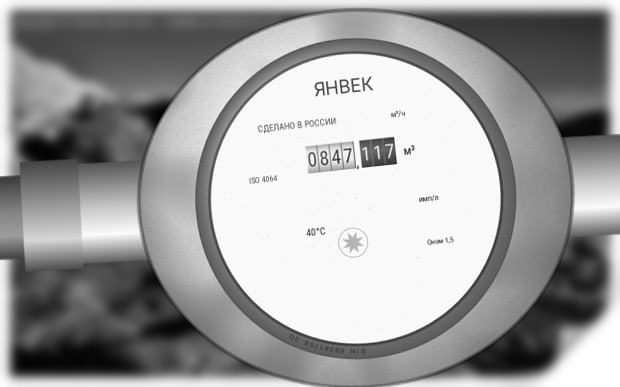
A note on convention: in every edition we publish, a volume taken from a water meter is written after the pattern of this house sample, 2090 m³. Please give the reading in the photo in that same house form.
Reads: 847.117 m³
